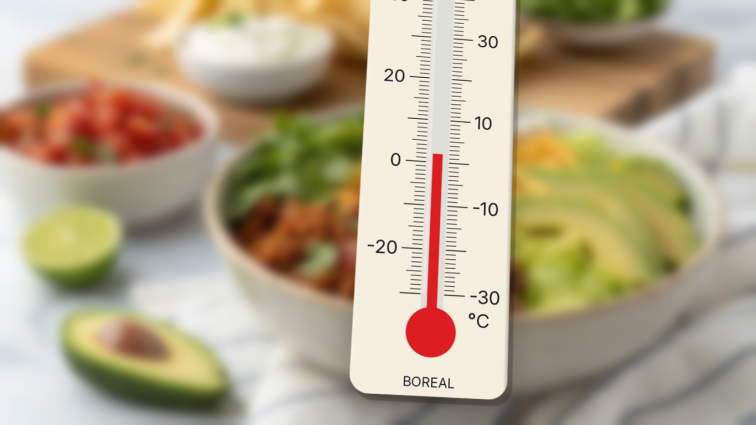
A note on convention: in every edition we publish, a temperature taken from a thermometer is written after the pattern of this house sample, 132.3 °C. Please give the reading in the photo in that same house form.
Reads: 2 °C
